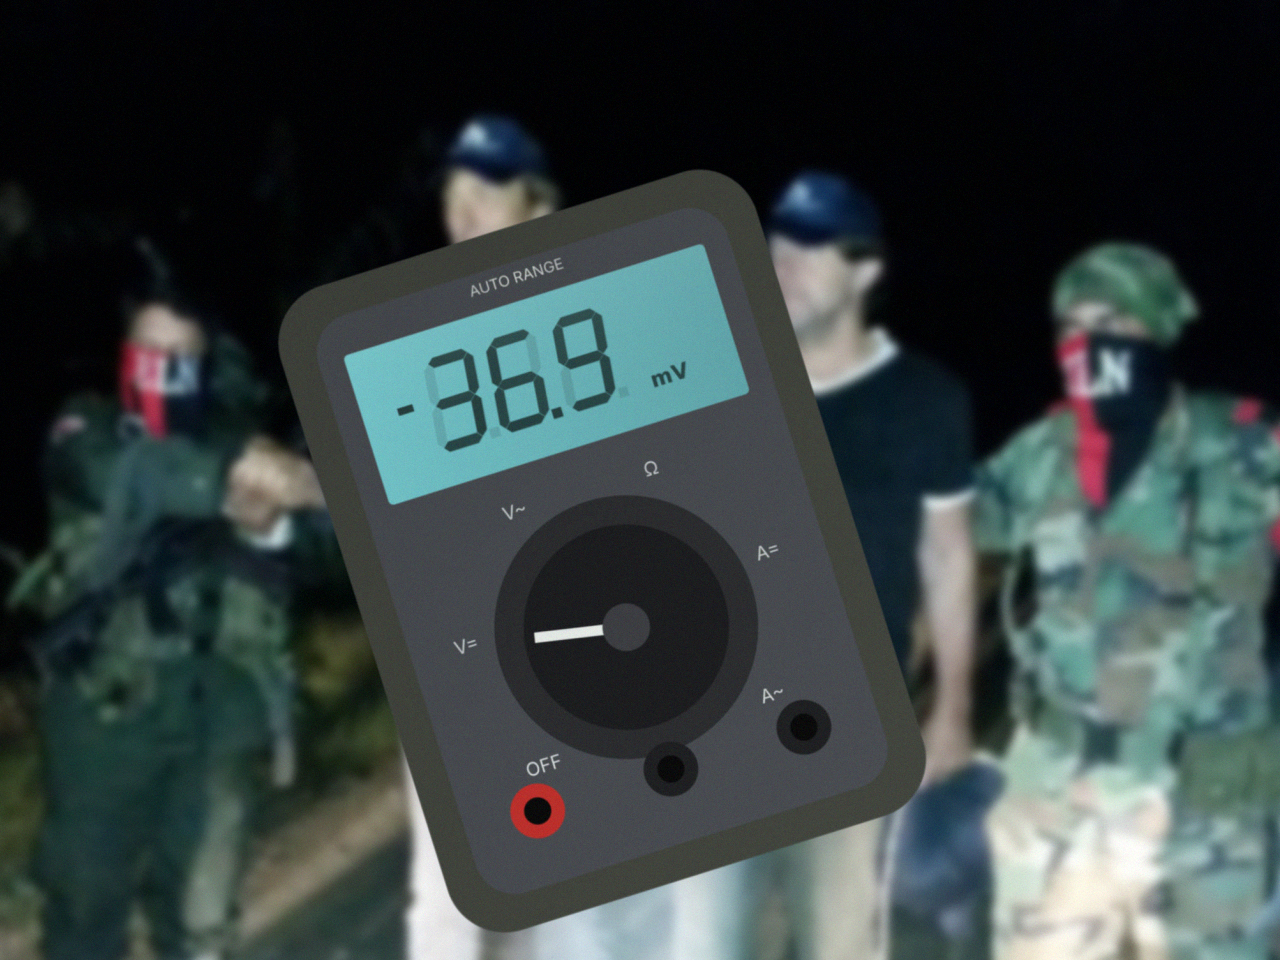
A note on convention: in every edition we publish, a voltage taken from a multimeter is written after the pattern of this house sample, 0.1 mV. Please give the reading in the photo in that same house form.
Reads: -36.9 mV
